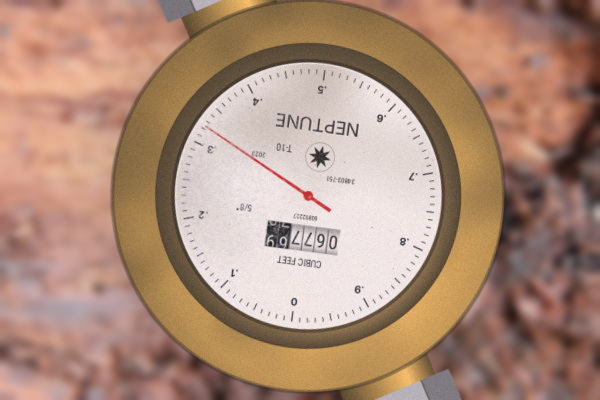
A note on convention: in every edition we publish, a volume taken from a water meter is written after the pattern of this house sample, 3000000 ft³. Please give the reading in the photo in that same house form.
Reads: 67769.32 ft³
